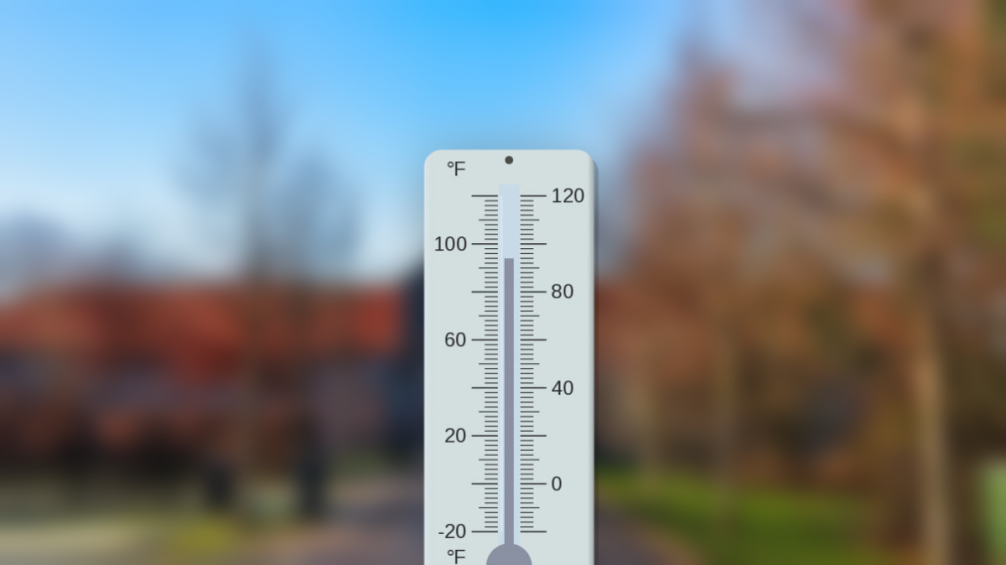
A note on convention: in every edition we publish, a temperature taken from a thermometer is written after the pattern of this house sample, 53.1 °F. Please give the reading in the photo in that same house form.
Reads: 94 °F
